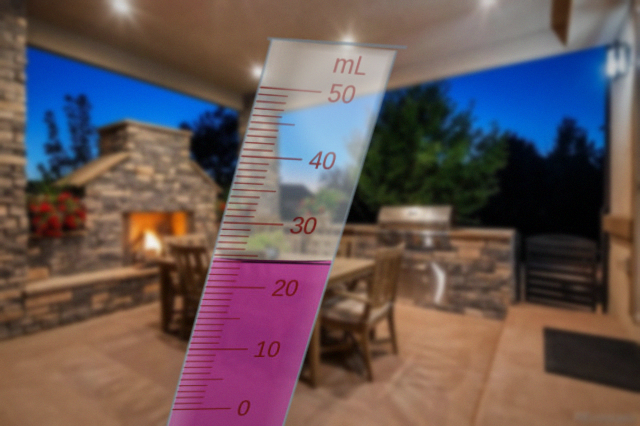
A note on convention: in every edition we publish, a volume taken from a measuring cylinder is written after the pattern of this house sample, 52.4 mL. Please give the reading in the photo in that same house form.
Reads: 24 mL
